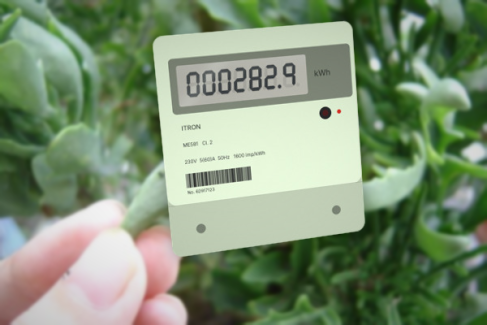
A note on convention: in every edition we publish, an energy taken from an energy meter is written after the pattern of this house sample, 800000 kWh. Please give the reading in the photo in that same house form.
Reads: 282.9 kWh
